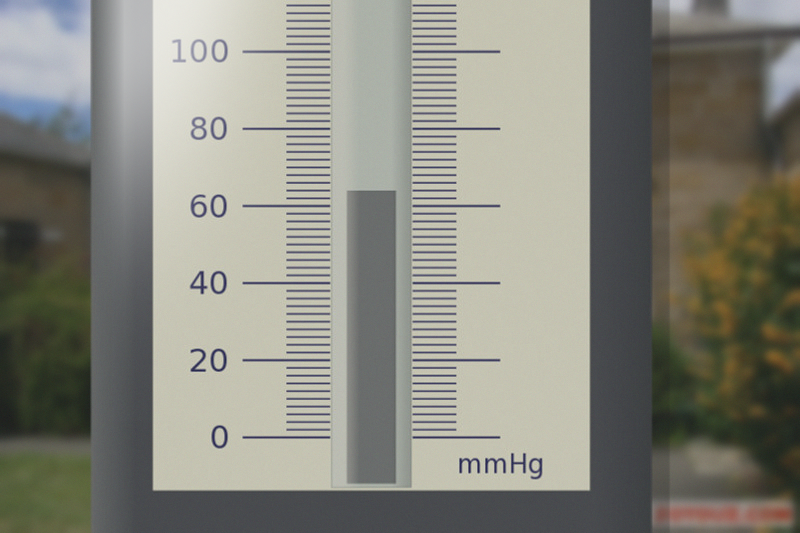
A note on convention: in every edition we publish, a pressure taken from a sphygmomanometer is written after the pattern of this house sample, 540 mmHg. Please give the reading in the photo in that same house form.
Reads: 64 mmHg
